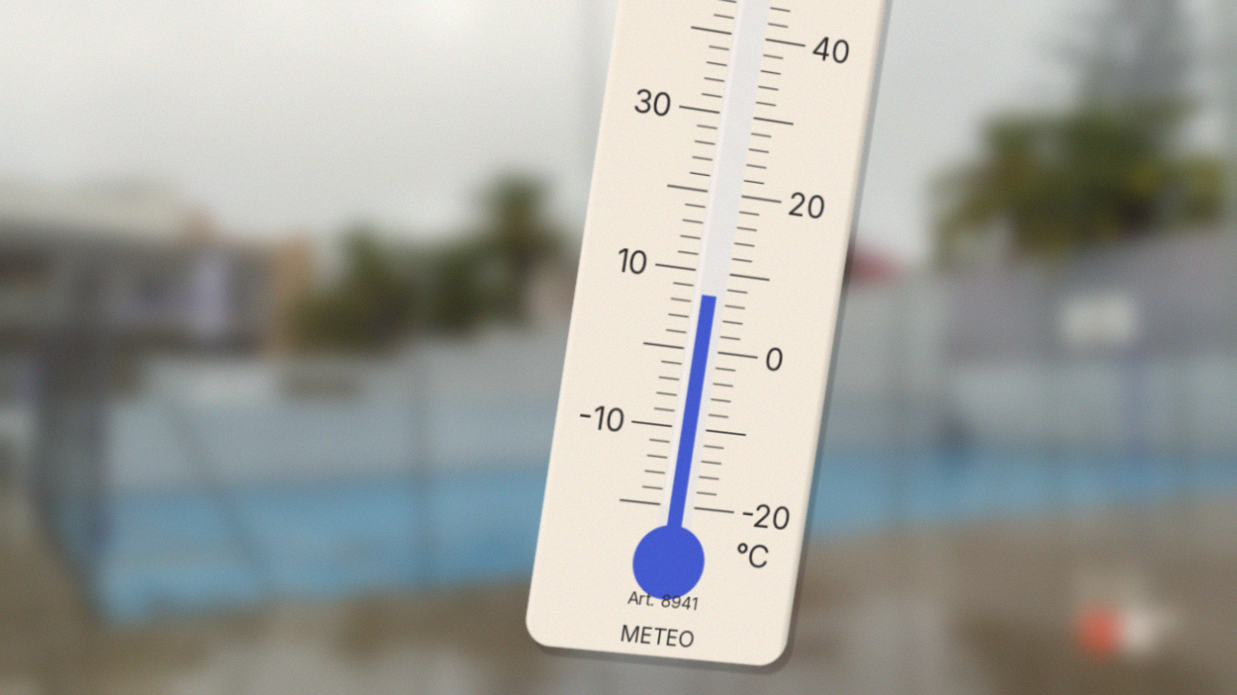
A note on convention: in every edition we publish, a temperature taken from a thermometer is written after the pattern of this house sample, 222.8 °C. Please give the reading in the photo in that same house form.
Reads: 7 °C
